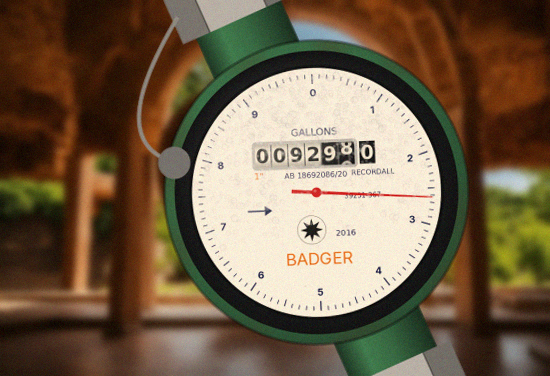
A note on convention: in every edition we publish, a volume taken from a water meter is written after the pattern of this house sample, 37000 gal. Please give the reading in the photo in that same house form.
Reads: 92982.6 gal
